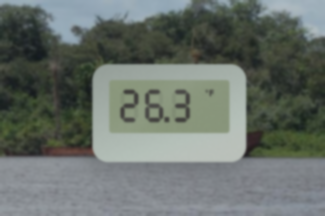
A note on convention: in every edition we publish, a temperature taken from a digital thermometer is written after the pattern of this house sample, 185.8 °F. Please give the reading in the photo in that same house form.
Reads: 26.3 °F
